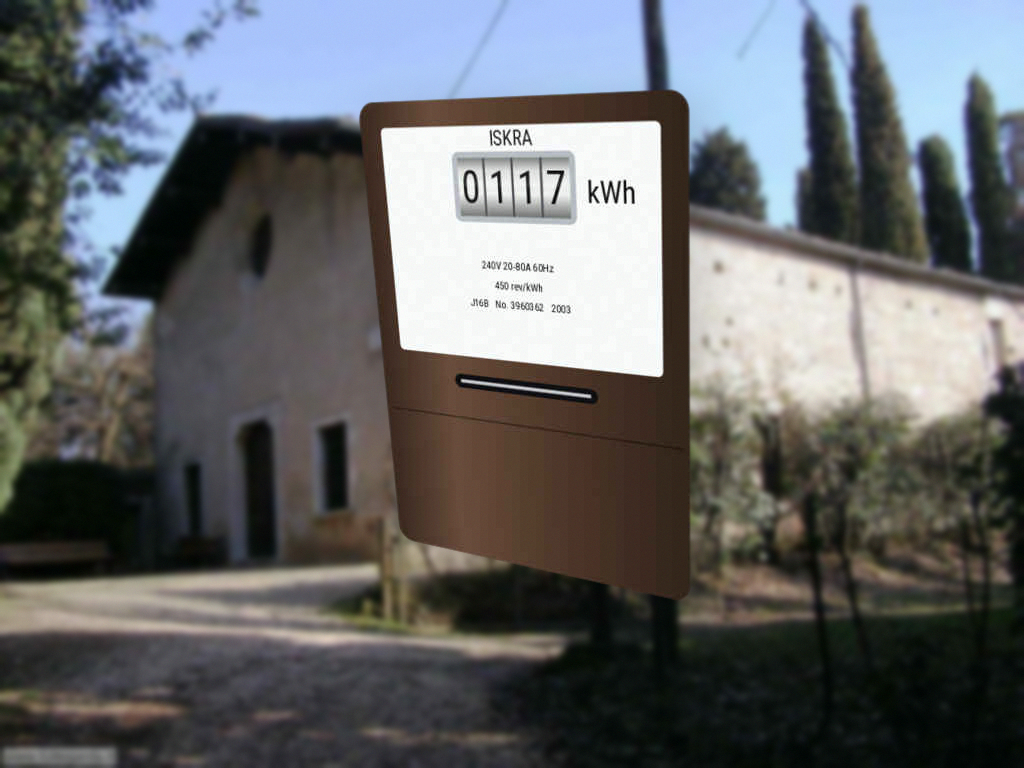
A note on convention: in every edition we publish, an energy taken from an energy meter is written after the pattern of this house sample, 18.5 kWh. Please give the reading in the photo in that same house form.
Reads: 117 kWh
